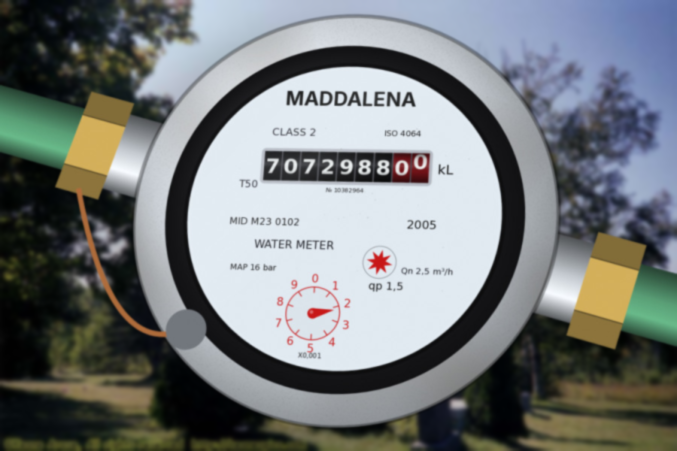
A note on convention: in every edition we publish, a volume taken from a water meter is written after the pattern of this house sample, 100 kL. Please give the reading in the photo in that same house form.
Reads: 7072988.002 kL
